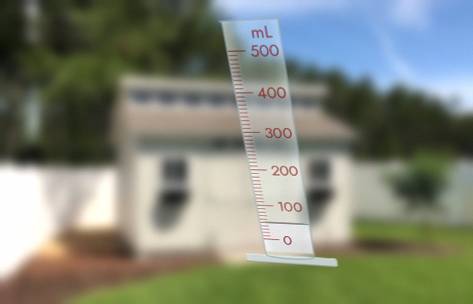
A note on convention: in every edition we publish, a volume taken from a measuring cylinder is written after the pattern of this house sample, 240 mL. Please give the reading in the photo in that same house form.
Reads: 50 mL
